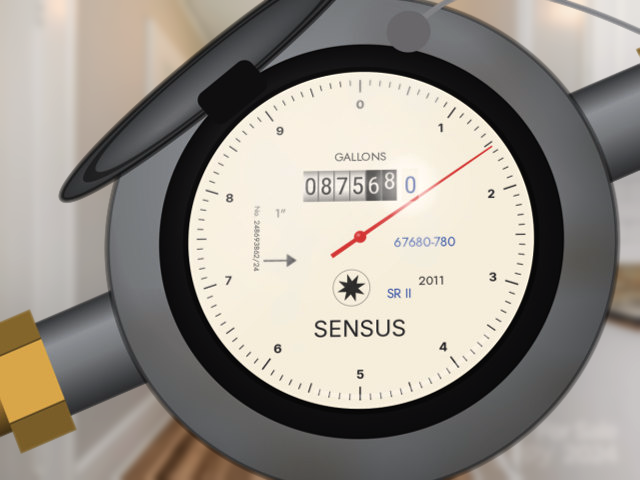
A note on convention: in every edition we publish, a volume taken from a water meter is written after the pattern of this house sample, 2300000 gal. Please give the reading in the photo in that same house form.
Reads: 875681.5 gal
